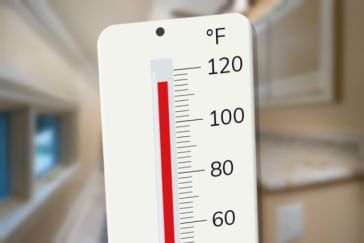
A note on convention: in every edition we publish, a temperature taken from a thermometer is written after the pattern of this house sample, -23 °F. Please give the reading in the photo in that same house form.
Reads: 116 °F
